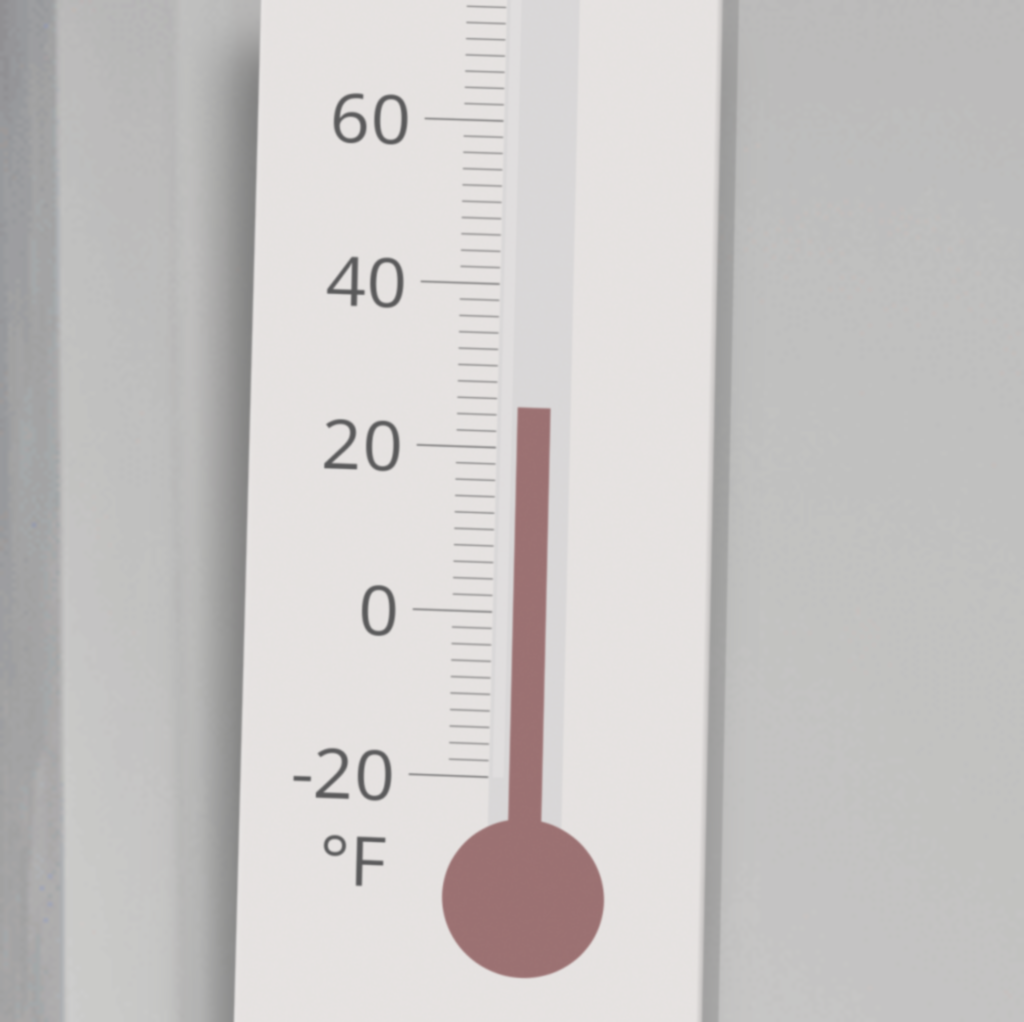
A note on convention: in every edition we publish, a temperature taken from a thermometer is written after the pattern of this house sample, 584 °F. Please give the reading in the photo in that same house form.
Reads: 25 °F
